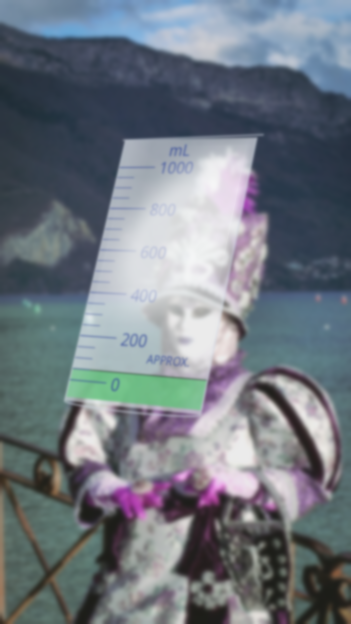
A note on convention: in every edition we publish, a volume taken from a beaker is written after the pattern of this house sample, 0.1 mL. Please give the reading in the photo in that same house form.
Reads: 50 mL
